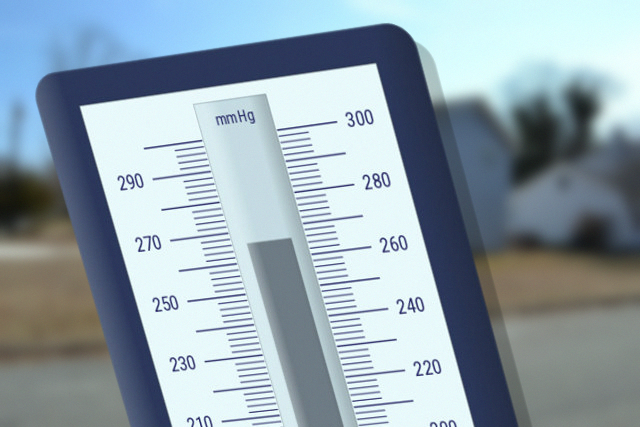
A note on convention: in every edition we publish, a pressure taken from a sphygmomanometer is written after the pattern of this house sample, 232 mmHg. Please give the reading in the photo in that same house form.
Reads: 266 mmHg
